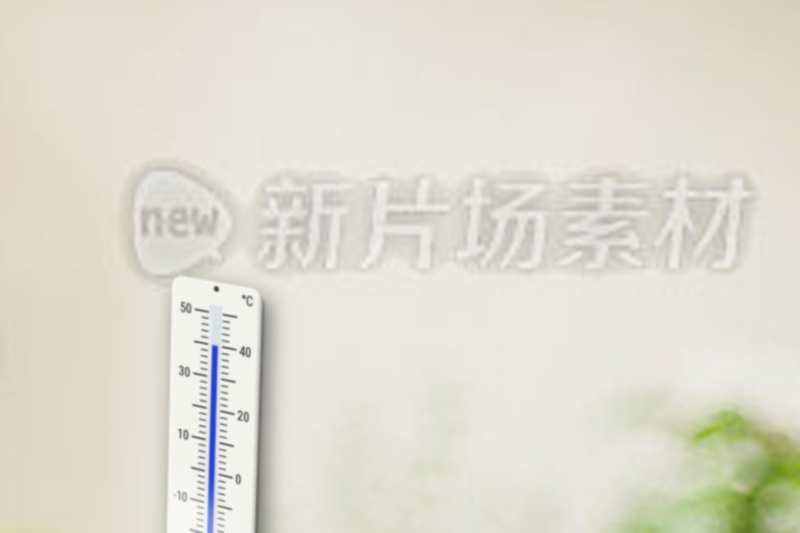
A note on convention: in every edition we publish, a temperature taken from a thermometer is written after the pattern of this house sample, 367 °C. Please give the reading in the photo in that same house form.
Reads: 40 °C
